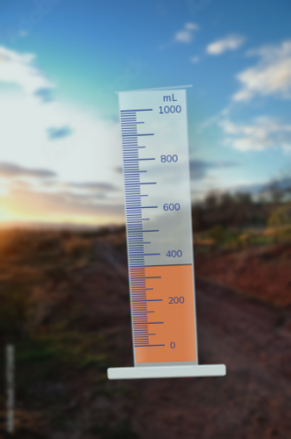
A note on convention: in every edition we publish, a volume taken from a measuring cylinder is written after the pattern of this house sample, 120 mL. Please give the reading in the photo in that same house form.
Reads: 350 mL
